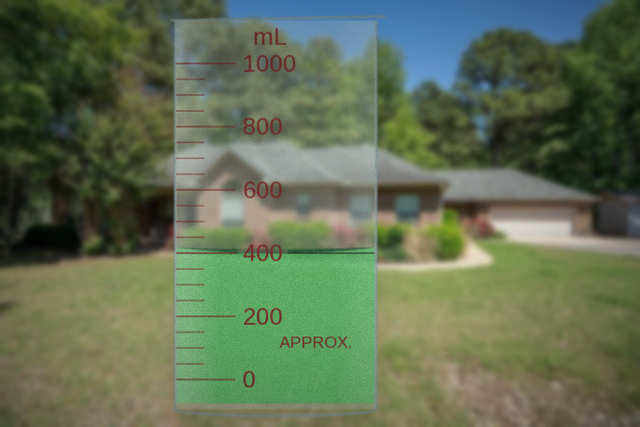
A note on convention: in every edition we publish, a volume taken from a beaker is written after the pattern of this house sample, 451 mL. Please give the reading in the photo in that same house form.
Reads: 400 mL
